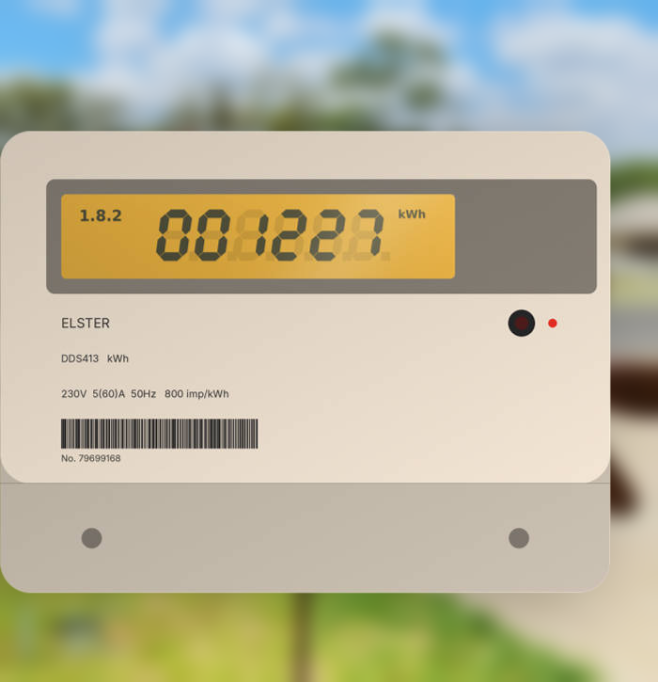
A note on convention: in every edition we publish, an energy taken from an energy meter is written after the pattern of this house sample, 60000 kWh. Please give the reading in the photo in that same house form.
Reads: 1227 kWh
